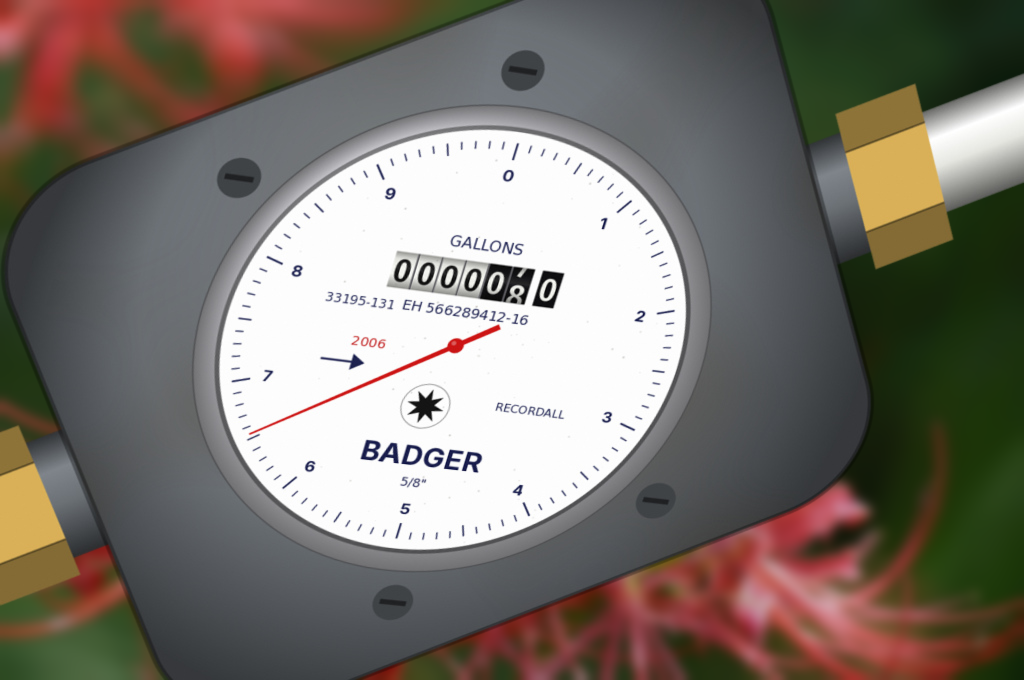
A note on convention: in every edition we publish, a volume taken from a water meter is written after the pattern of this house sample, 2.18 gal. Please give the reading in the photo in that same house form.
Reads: 76.5 gal
